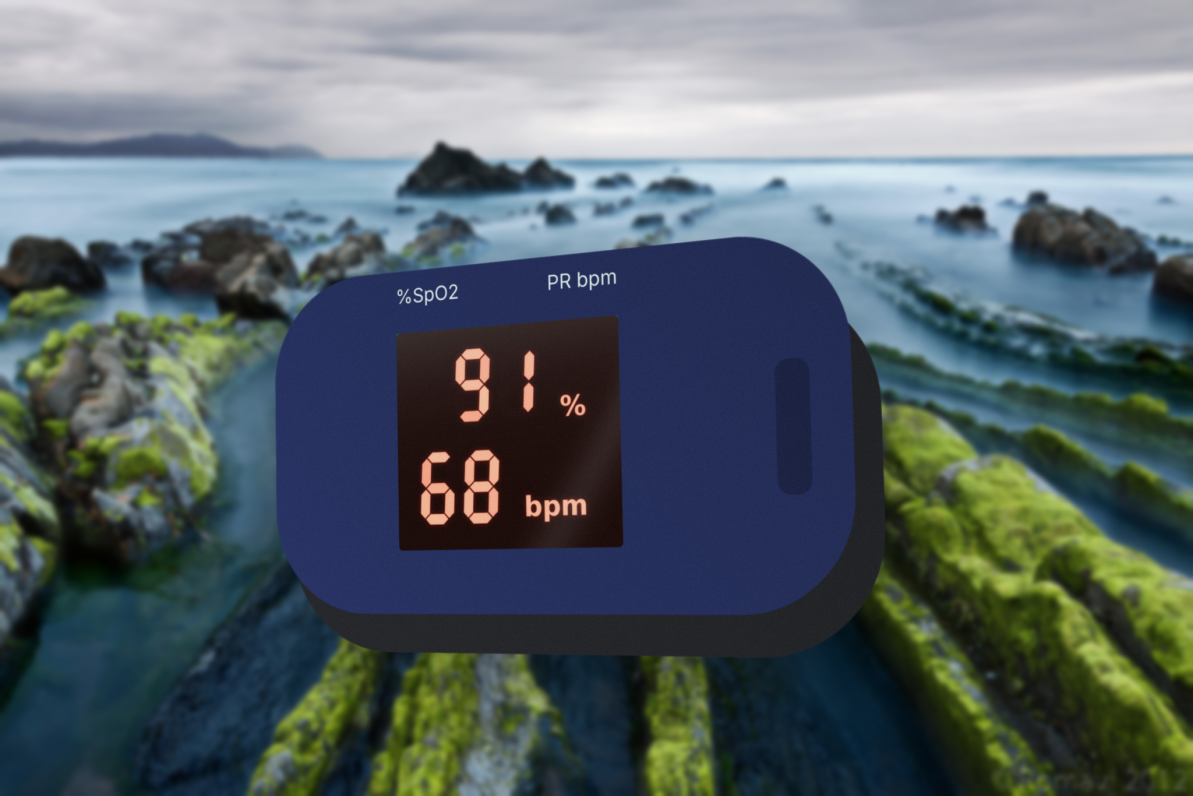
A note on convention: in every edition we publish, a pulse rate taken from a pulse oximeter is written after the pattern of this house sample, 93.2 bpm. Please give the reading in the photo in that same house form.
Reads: 68 bpm
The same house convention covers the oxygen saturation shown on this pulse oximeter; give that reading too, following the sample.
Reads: 91 %
